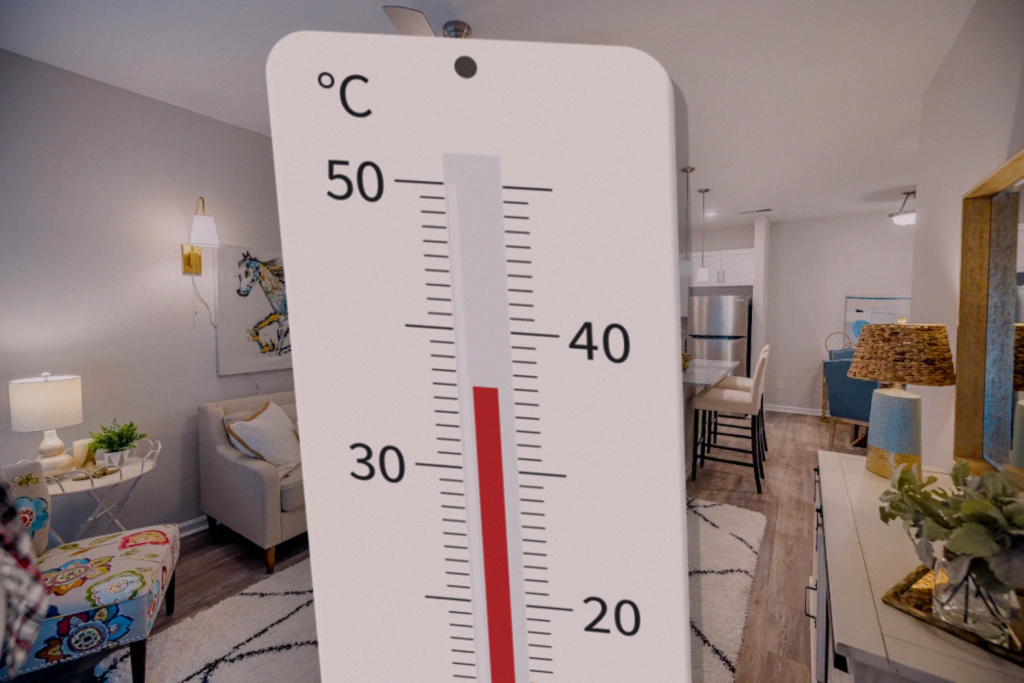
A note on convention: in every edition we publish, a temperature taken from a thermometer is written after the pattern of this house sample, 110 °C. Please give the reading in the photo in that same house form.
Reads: 36 °C
